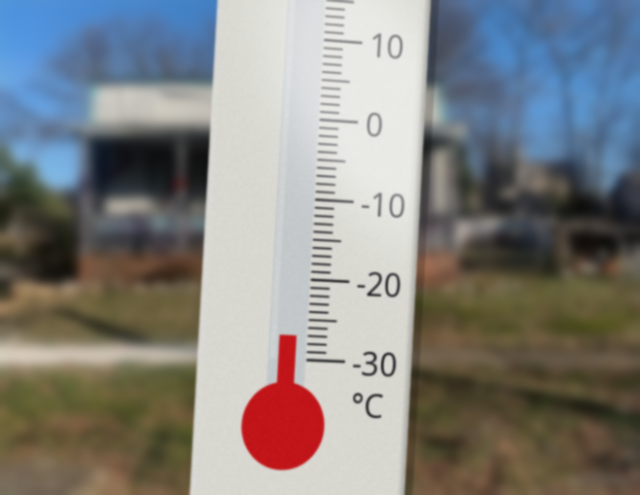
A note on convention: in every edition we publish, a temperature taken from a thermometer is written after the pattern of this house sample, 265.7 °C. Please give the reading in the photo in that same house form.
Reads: -27 °C
